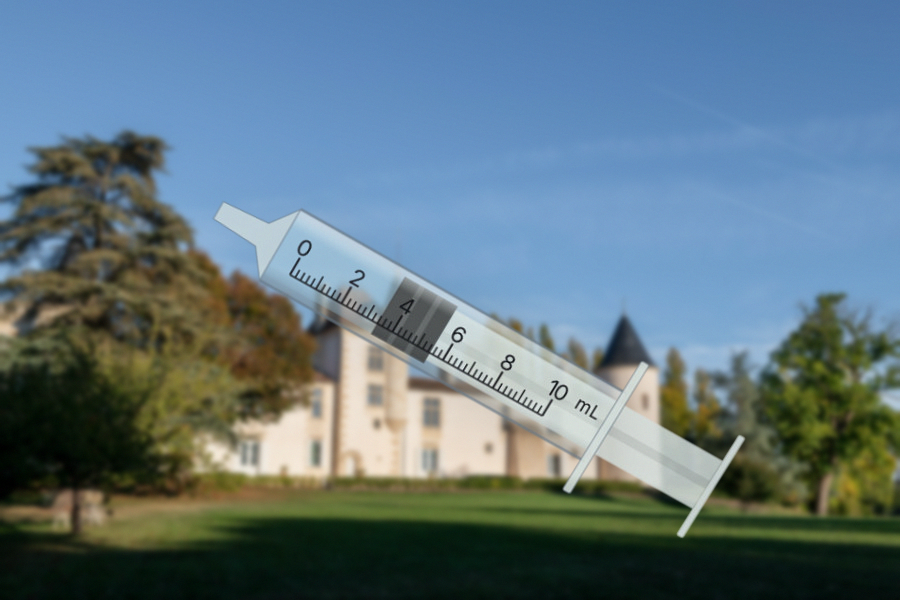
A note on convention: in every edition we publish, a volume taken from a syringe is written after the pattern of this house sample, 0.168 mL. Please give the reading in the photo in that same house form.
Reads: 3.4 mL
